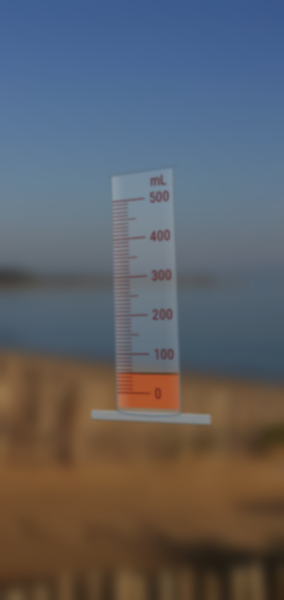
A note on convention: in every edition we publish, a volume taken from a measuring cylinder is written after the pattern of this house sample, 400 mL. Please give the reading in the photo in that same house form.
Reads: 50 mL
